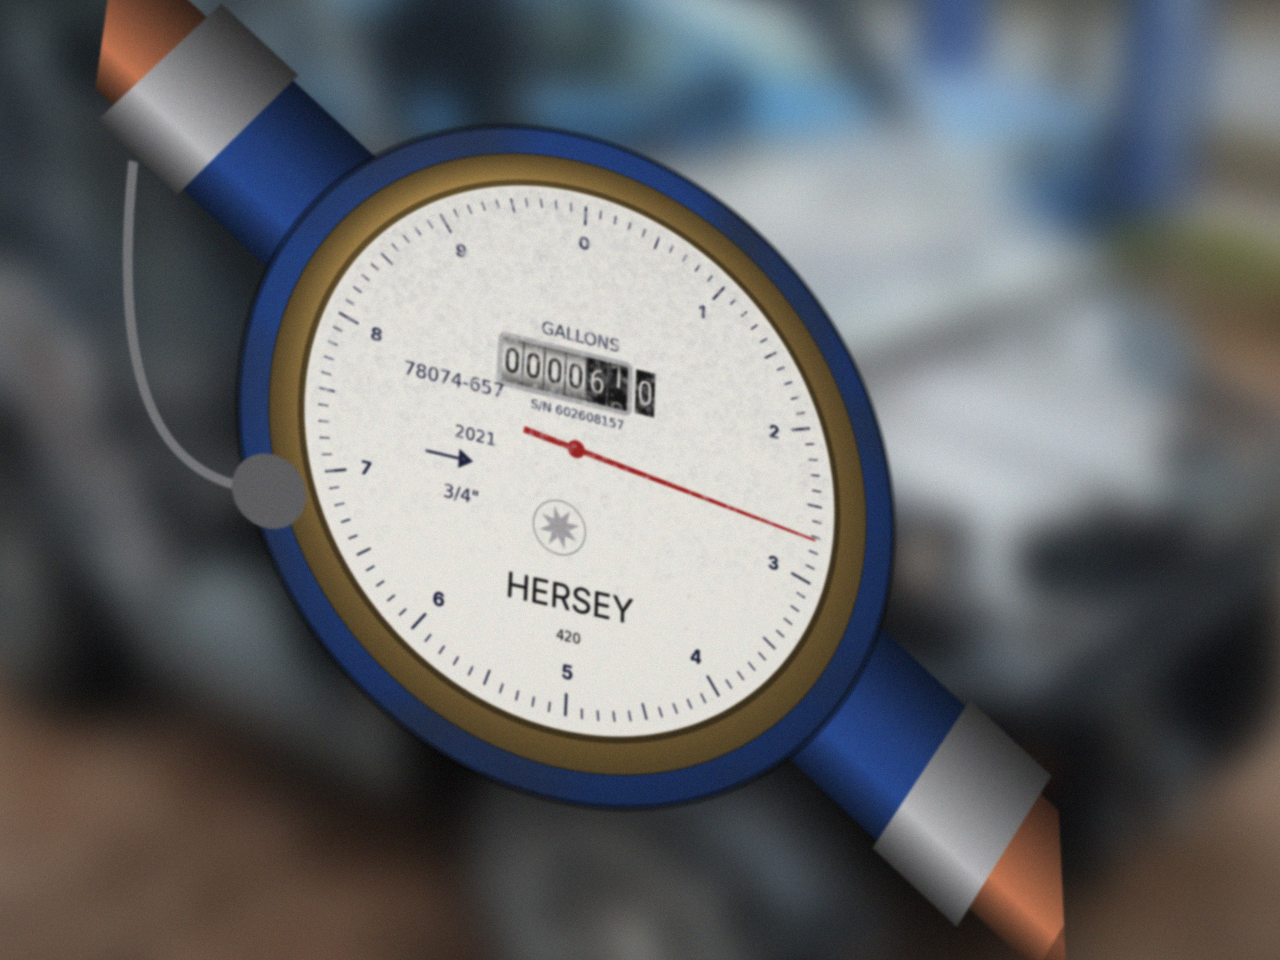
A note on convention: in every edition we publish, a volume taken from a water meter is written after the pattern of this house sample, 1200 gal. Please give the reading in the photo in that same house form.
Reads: 612.7 gal
